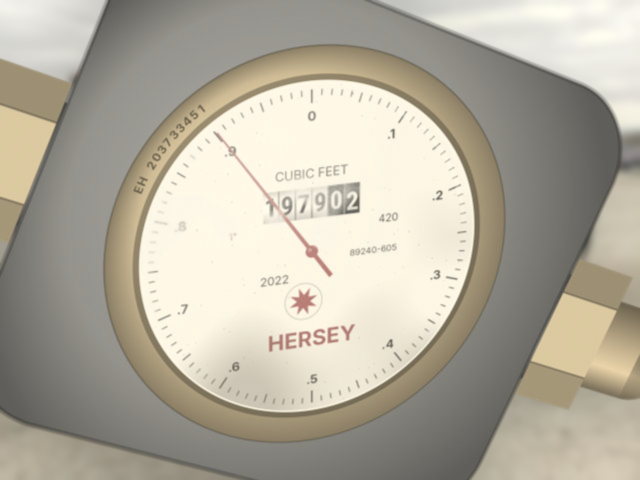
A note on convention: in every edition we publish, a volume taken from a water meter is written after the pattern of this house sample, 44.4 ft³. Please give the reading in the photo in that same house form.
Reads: 197901.90 ft³
